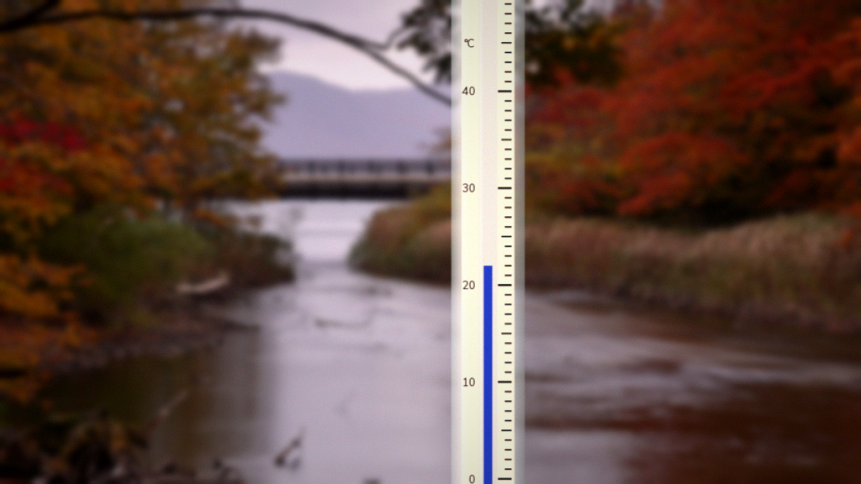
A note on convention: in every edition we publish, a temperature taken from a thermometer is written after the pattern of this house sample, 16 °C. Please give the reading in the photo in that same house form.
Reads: 22 °C
